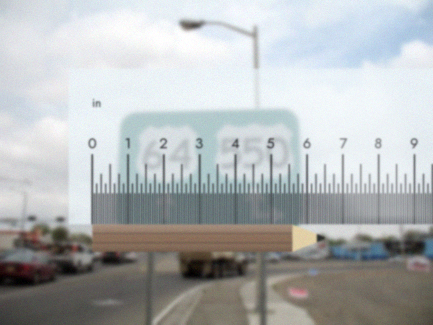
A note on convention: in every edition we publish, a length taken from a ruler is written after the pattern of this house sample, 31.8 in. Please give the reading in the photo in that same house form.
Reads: 6.5 in
